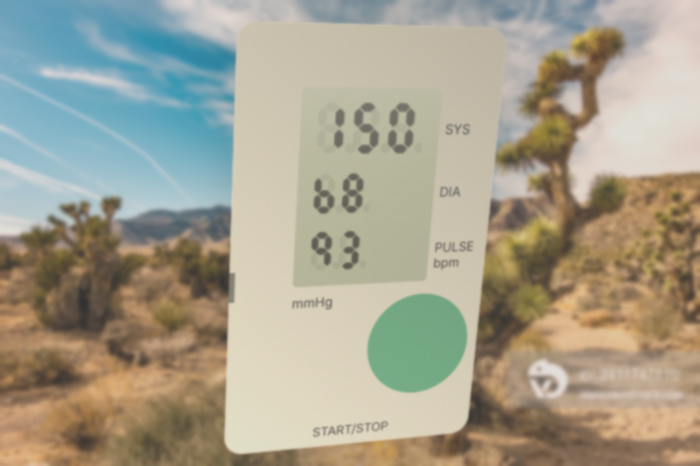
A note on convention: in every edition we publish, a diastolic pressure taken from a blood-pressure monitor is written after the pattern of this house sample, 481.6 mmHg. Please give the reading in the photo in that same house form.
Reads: 68 mmHg
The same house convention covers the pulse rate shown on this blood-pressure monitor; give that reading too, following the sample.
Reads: 93 bpm
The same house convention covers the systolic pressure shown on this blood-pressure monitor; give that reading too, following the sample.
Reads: 150 mmHg
